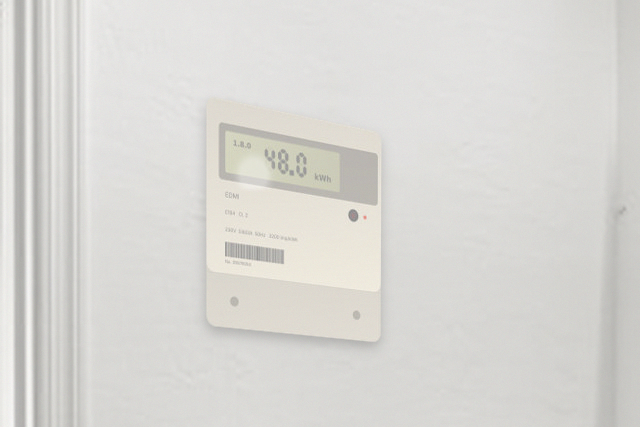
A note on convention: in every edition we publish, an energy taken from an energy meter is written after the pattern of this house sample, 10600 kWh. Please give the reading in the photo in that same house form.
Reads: 48.0 kWh
